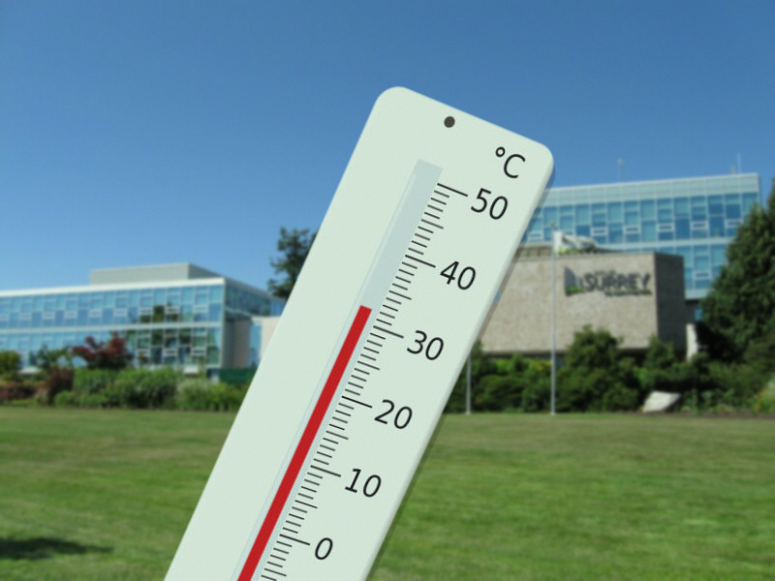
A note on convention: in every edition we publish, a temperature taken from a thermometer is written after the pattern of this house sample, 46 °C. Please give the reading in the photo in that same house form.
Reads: 32 °C
